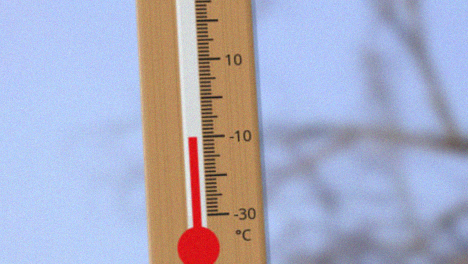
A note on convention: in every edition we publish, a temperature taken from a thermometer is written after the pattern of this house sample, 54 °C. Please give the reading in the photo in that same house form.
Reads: -10 °C
